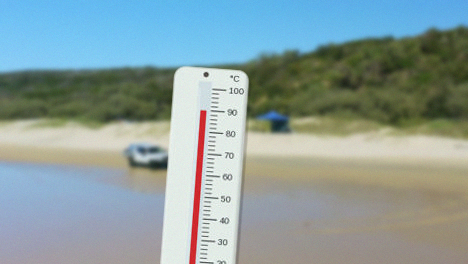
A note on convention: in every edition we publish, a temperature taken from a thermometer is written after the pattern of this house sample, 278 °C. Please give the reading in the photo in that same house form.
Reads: 90 °C
